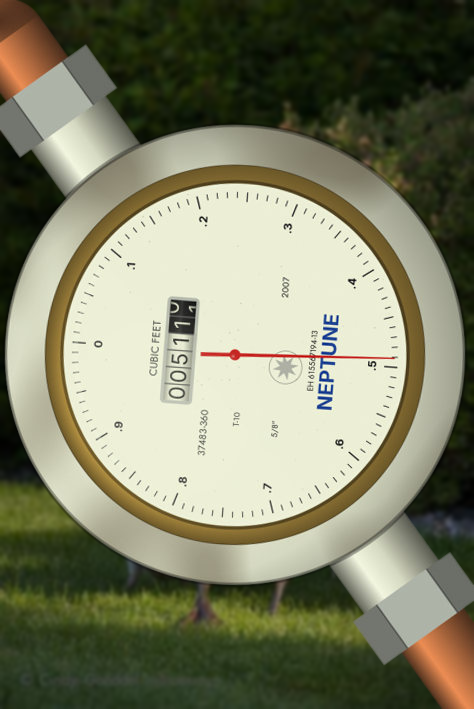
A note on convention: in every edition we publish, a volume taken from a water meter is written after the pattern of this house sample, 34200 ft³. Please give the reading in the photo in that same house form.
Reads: 5110.49 ft³
